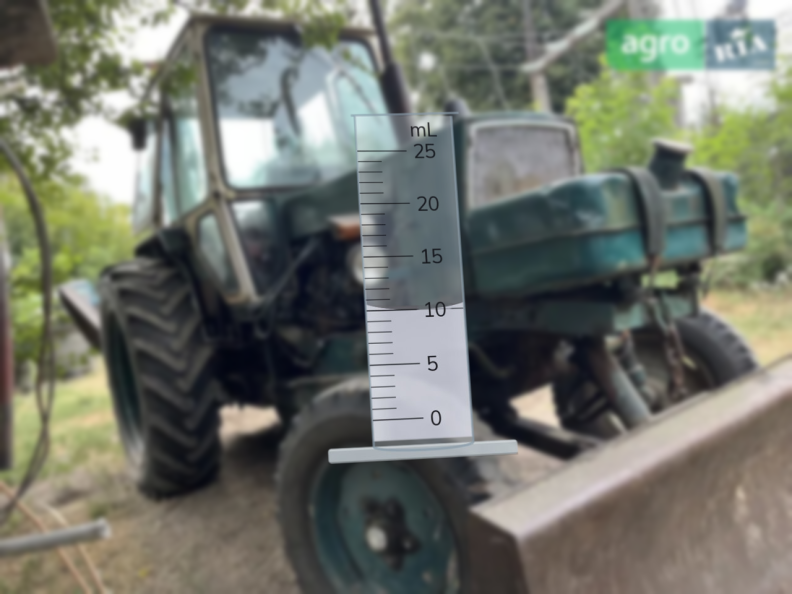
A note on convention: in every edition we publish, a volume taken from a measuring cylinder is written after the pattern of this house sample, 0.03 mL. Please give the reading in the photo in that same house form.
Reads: 10 mL
